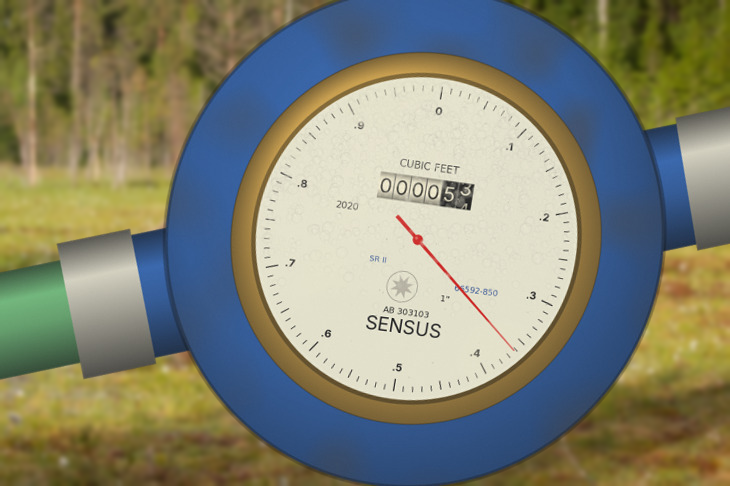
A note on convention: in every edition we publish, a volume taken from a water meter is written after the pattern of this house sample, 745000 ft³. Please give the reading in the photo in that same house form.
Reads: 53.36 ft³
